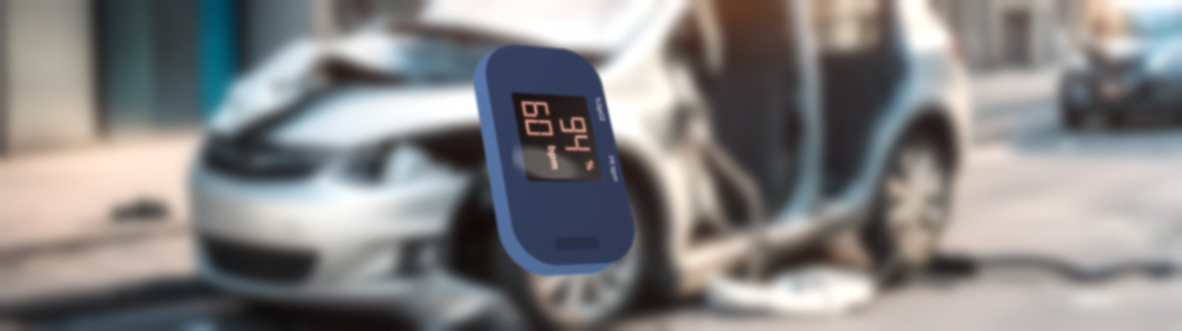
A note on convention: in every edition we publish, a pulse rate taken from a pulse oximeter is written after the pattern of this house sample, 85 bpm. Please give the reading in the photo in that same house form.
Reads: 60 bpm
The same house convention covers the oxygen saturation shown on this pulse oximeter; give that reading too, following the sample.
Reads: 94 %
